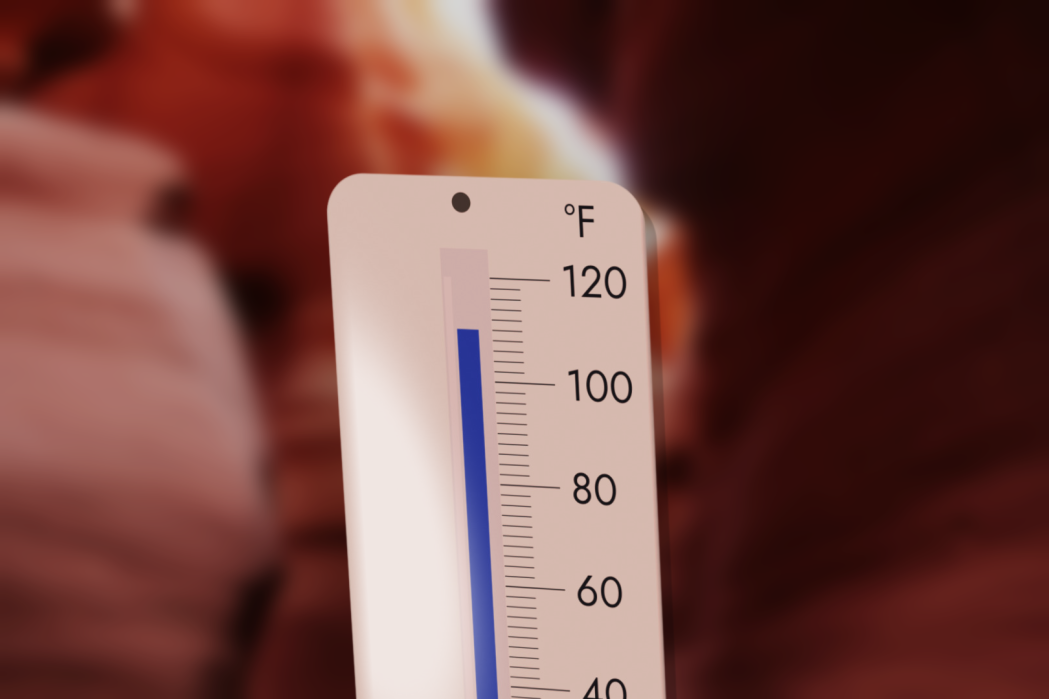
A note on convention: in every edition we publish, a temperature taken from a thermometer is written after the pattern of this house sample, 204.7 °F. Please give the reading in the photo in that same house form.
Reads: 110 °F
